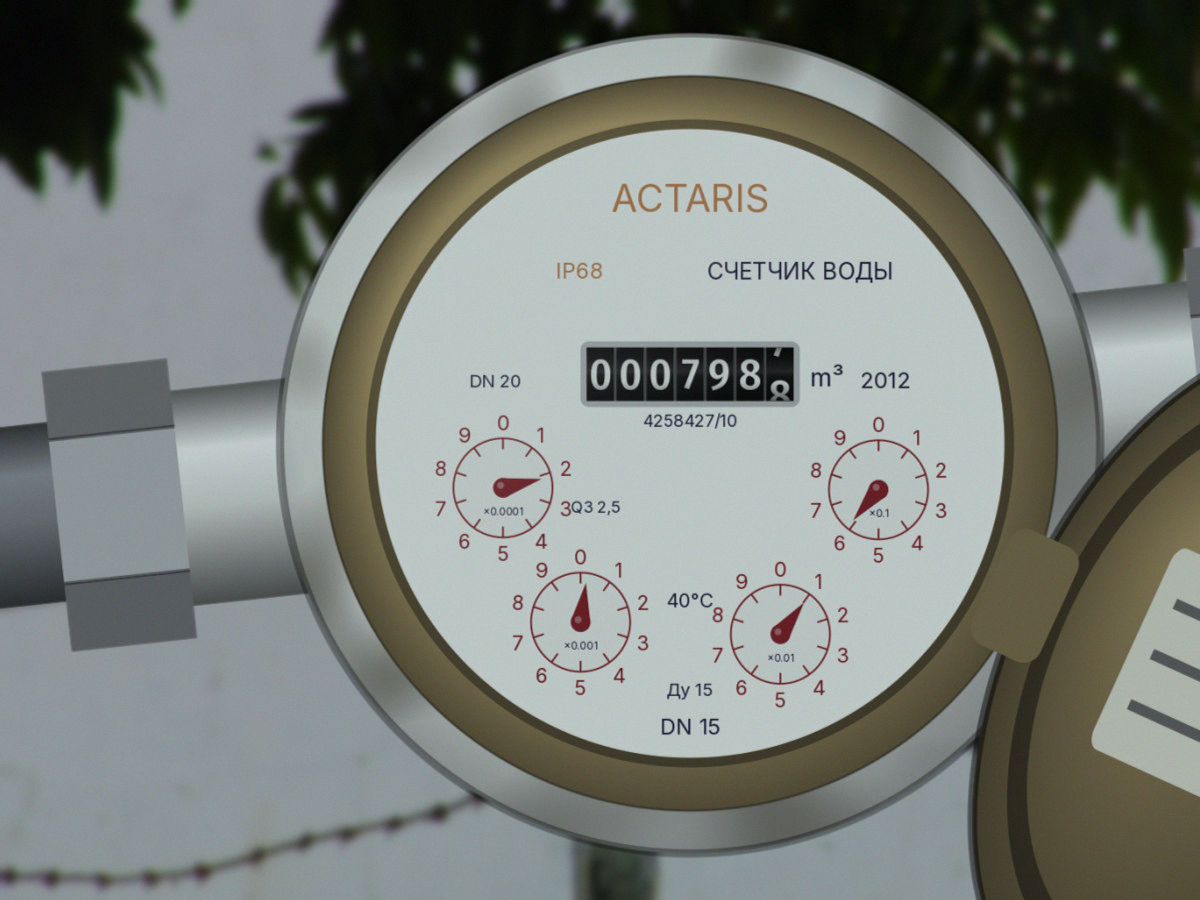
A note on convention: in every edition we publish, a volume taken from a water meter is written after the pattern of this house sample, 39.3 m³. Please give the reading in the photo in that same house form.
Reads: 7987.6102 m³
